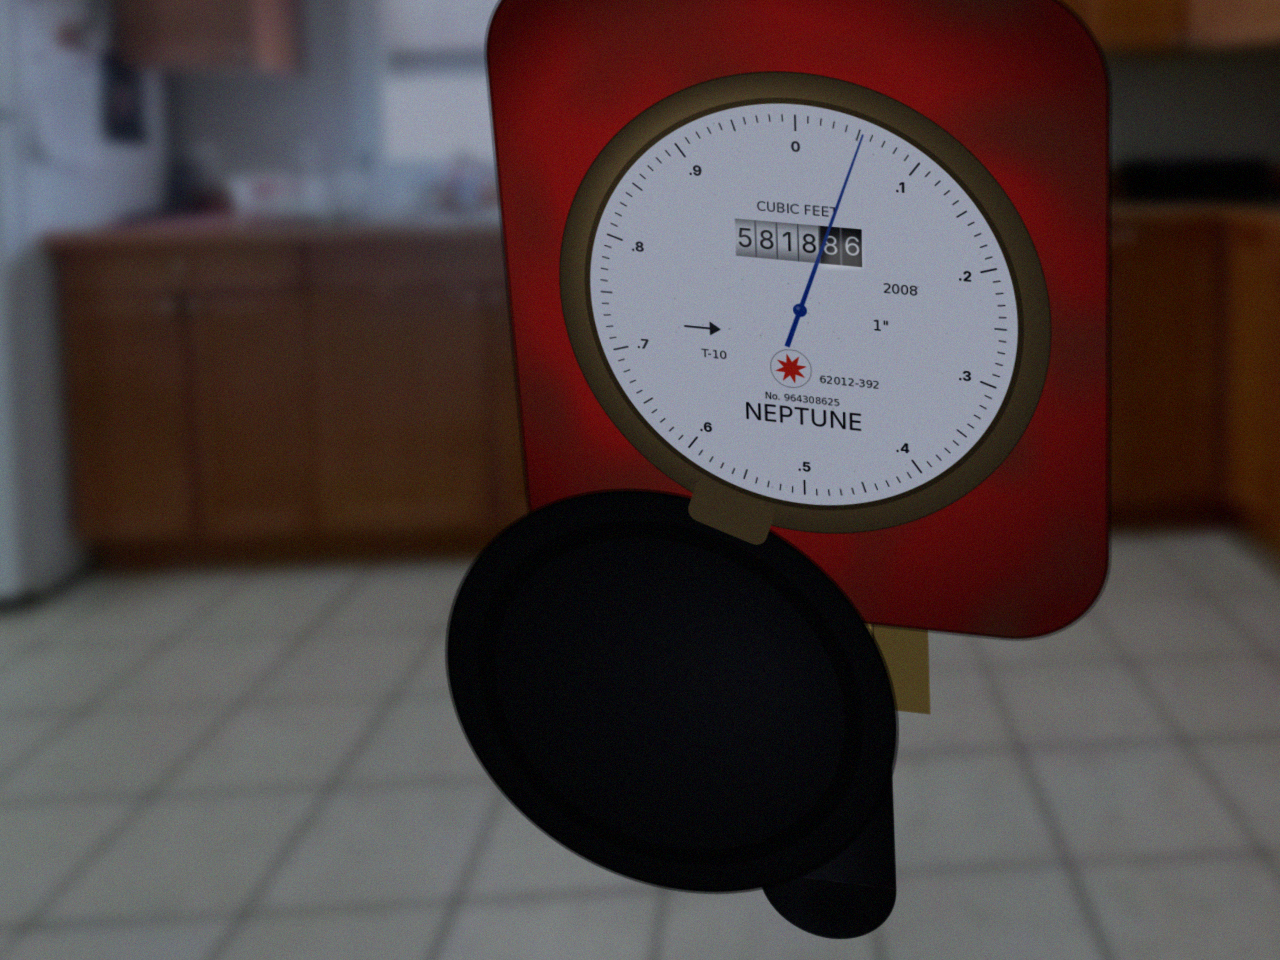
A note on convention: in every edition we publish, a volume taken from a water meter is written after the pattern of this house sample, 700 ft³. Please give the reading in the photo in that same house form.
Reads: 581886.05 ft³
